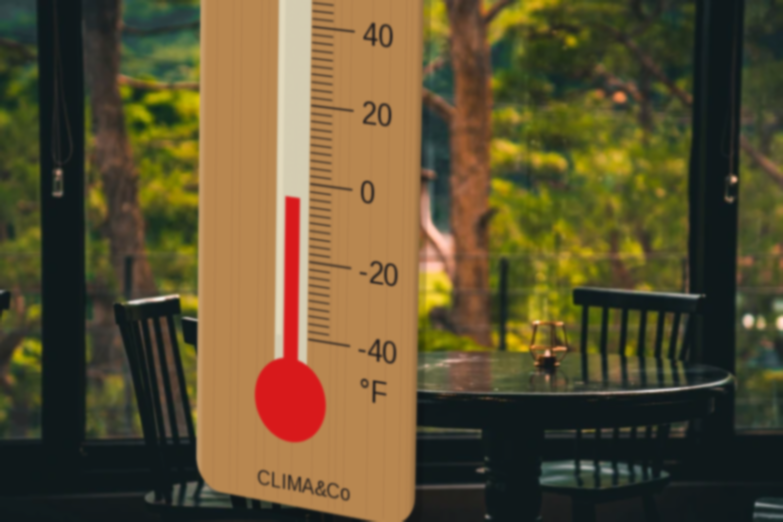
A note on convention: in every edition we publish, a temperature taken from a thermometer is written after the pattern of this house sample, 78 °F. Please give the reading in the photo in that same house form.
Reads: -4 °F
